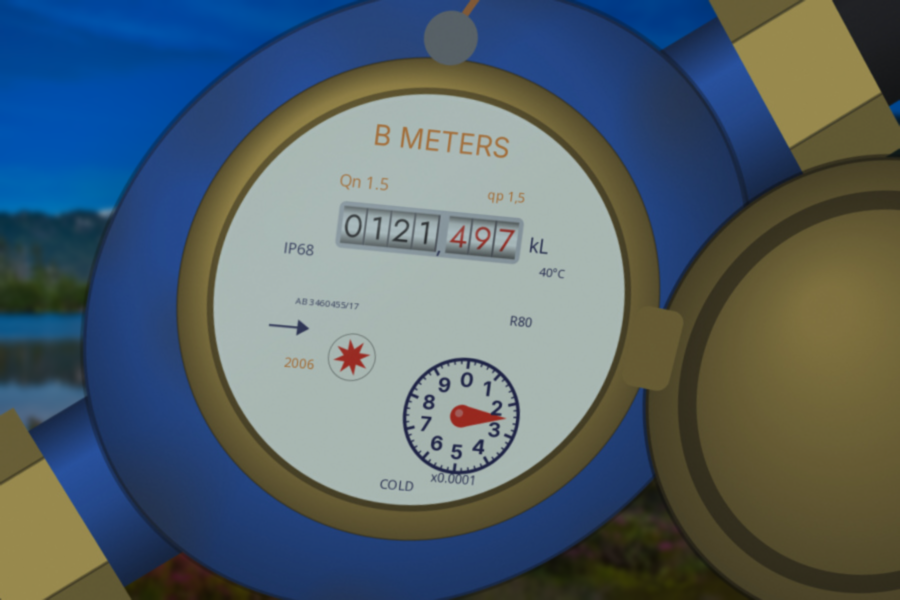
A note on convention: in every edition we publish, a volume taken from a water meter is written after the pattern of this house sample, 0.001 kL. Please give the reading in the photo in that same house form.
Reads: 121.4972 kL
